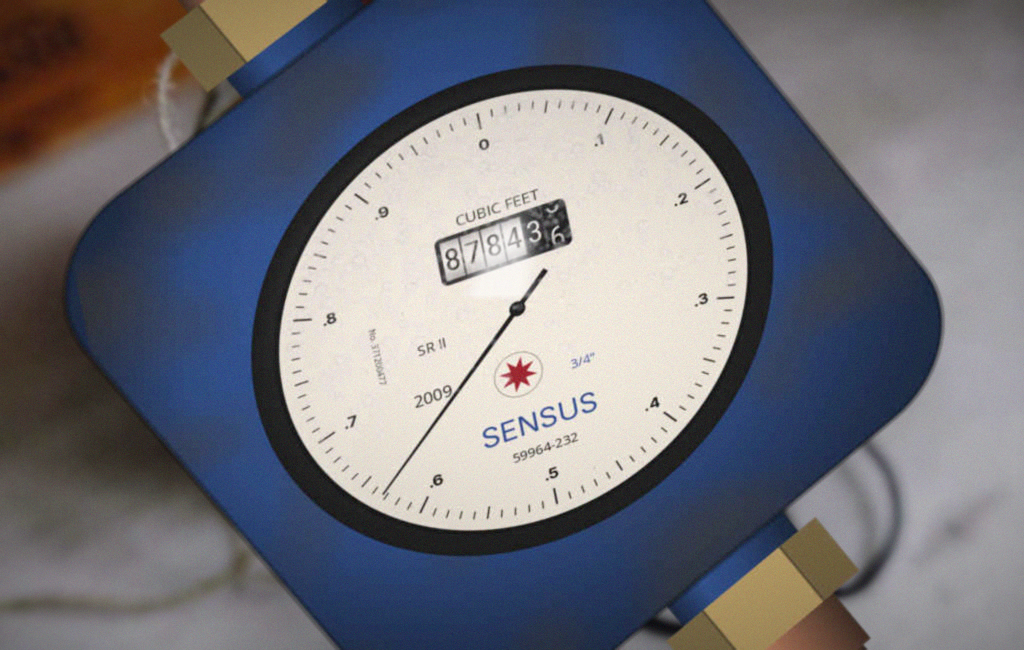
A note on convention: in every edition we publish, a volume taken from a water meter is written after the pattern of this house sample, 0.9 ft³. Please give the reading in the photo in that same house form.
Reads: 878435.63 ft³
